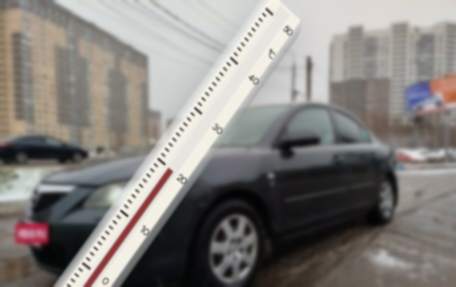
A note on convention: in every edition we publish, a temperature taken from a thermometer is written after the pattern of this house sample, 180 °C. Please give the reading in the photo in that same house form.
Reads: 20 °C
